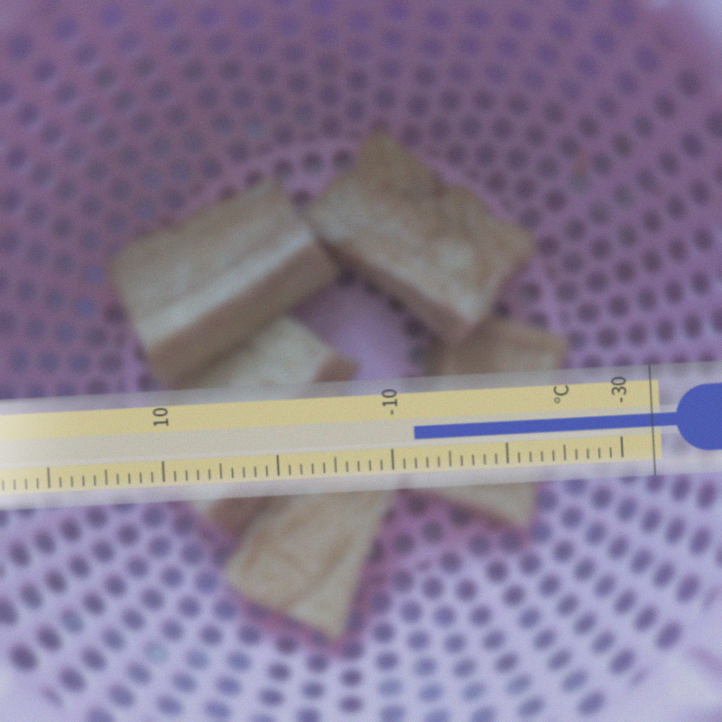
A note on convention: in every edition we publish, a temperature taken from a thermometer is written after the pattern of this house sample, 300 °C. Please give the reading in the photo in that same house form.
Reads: -12 °C
